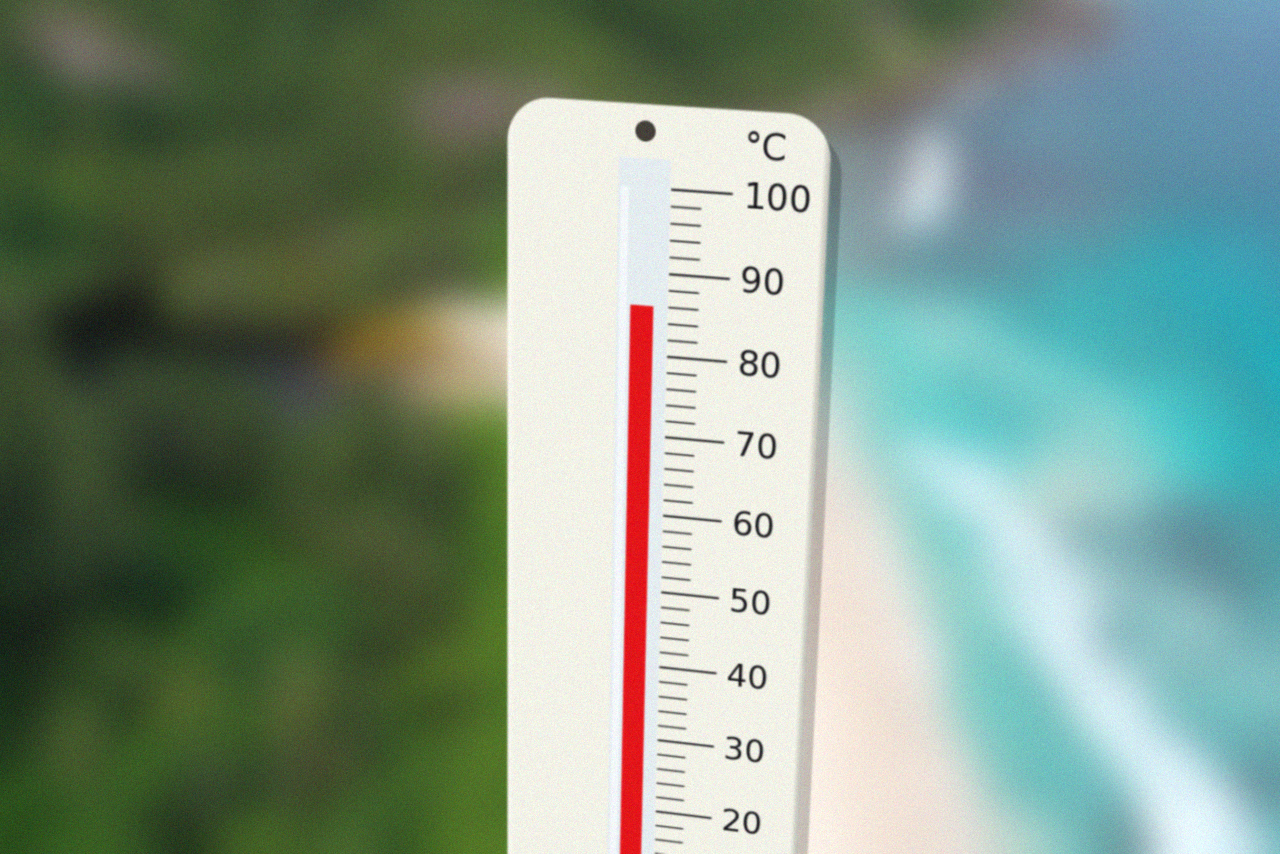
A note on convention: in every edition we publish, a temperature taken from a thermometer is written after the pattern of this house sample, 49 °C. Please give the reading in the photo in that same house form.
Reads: 86 °C
